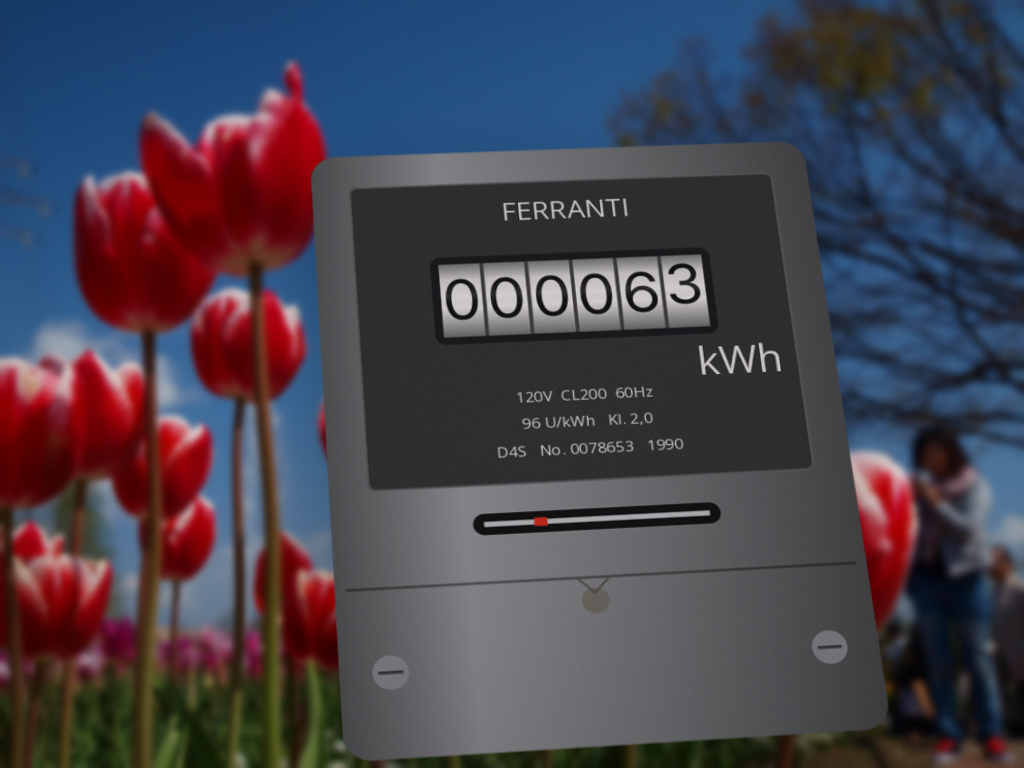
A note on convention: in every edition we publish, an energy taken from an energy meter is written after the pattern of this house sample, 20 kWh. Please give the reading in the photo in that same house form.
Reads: 63 kWh
